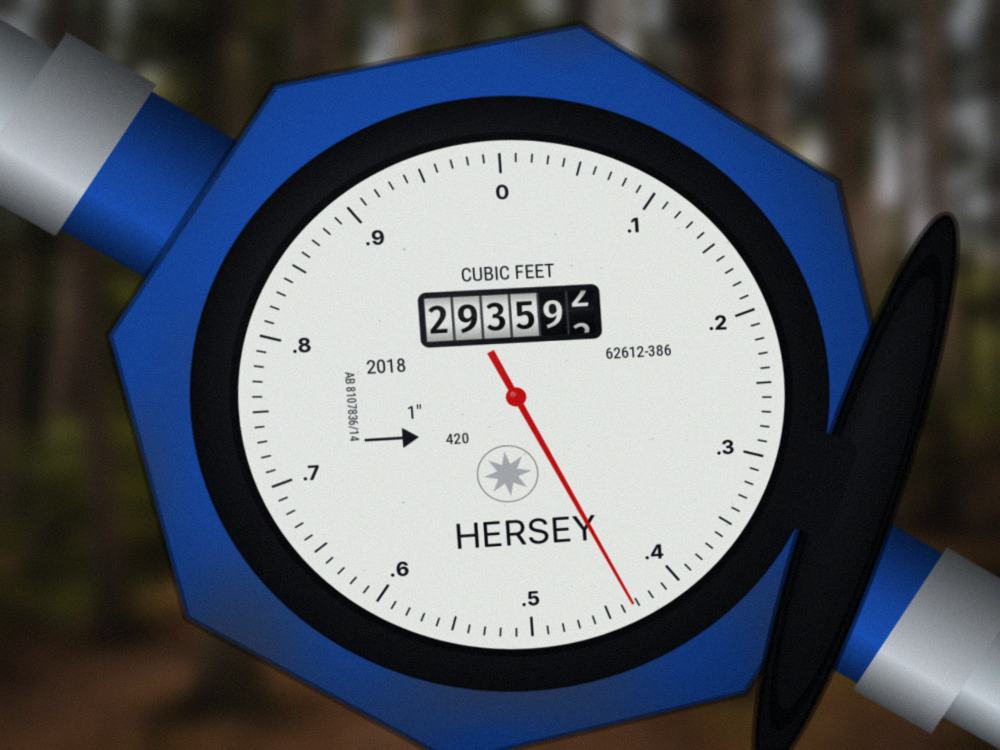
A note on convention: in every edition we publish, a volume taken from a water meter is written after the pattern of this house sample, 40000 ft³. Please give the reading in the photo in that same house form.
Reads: 293592.43 ft³
